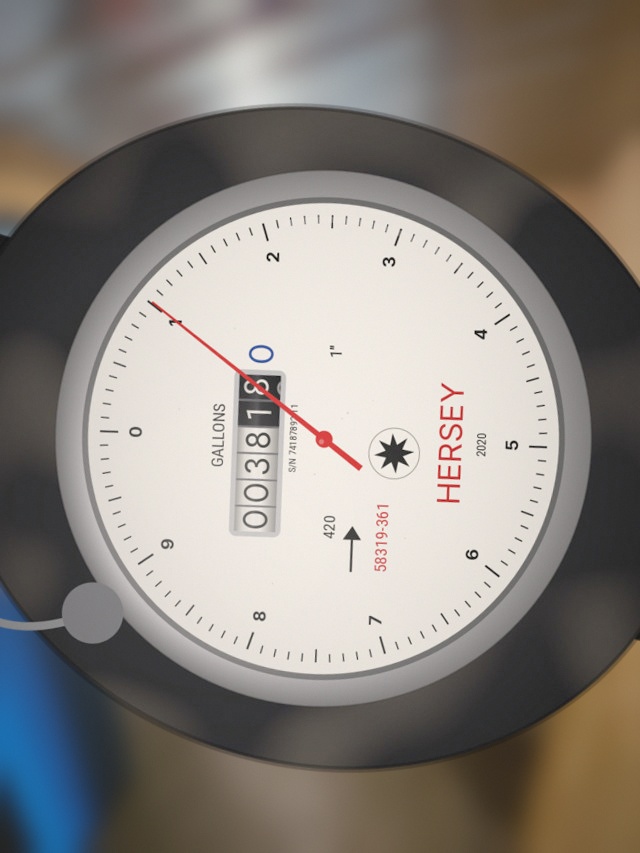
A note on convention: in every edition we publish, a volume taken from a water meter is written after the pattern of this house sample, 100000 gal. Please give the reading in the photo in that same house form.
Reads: 38181.0 gal
